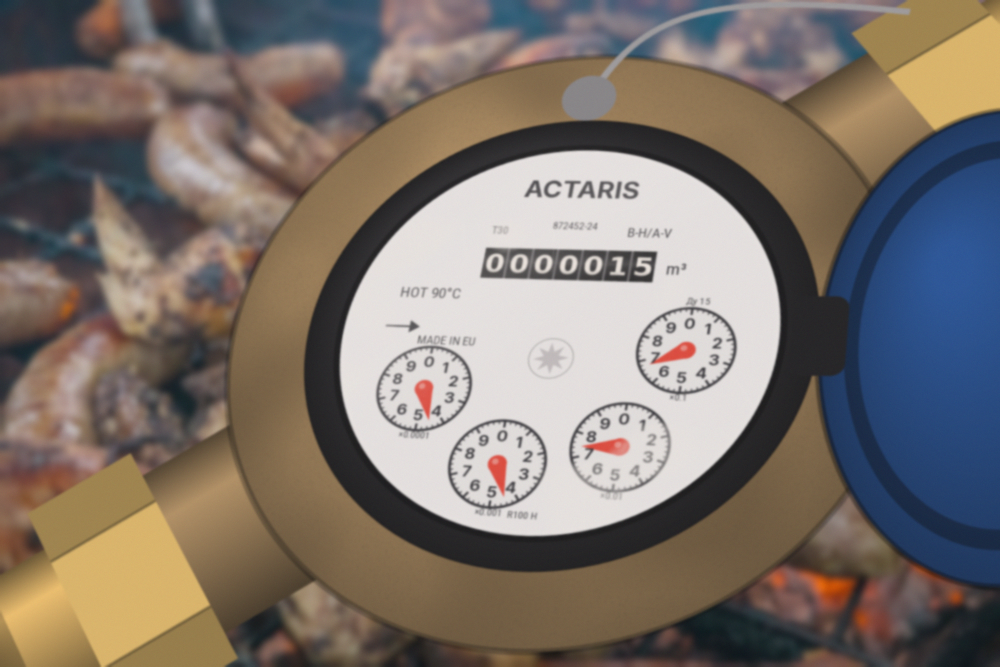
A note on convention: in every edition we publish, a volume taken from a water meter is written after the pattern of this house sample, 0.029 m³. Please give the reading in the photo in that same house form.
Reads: 15.6744 m³
